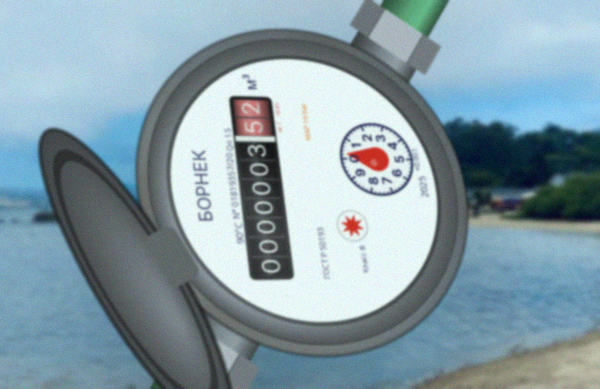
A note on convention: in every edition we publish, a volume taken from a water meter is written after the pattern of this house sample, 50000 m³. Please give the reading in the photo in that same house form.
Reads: 3.520 m³
